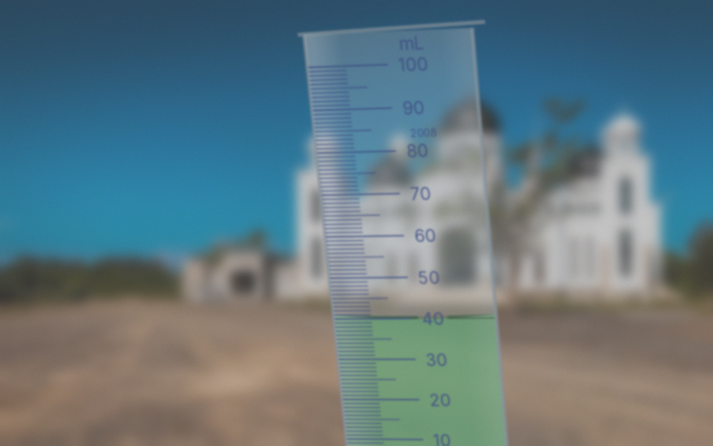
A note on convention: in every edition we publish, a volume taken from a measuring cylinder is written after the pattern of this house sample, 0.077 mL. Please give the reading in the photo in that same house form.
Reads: 40 mL
